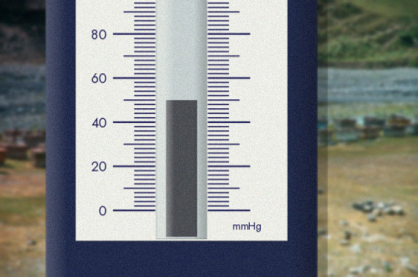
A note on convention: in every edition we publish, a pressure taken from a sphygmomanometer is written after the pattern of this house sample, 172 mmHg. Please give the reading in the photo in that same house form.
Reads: 50 mmHg
